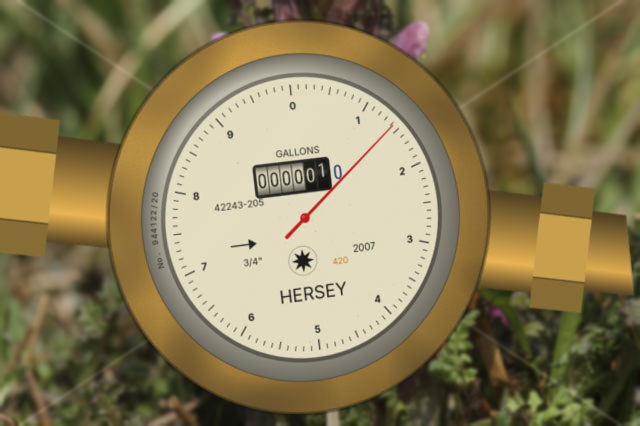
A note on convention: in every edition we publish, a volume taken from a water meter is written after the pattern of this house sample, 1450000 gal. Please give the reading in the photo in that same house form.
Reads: 11.4 gal
